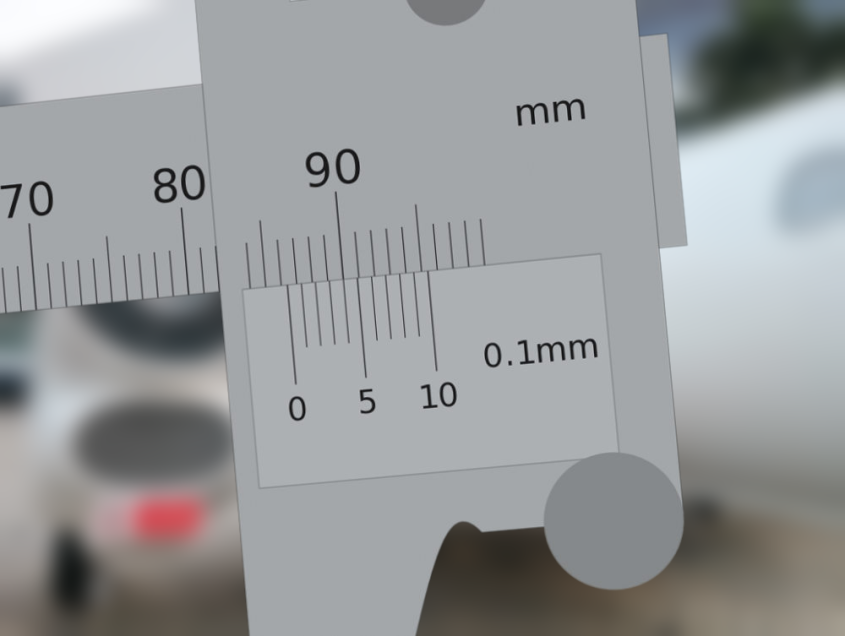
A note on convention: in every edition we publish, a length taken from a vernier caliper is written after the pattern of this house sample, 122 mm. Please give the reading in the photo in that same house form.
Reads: 86.4 mm
